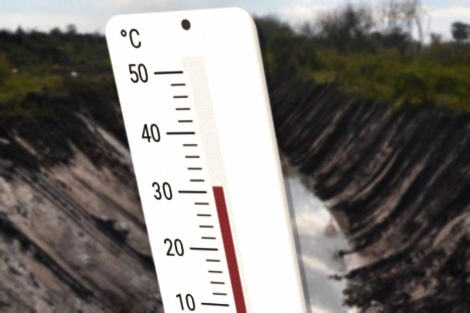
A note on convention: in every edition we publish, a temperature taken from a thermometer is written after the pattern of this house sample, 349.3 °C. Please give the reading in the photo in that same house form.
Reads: 31 °C
